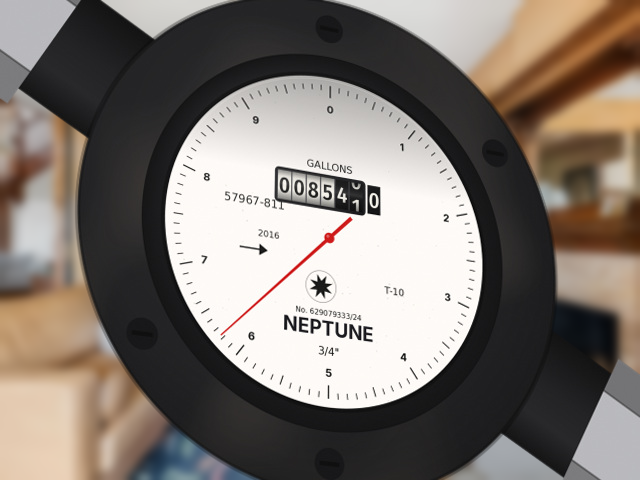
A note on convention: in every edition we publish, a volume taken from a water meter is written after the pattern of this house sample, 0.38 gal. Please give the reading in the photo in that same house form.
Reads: 85406.2 gal
